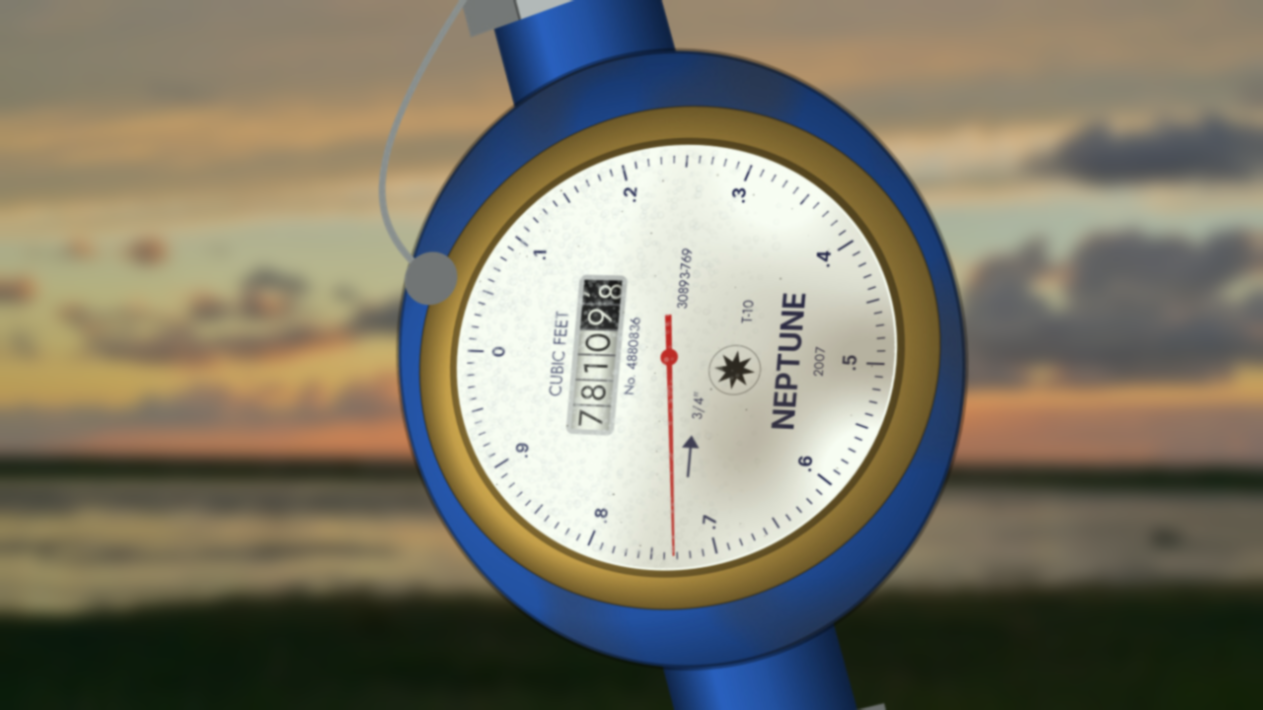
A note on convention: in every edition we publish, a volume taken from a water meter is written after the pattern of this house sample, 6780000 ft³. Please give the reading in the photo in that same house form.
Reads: 781097.73 ft³
